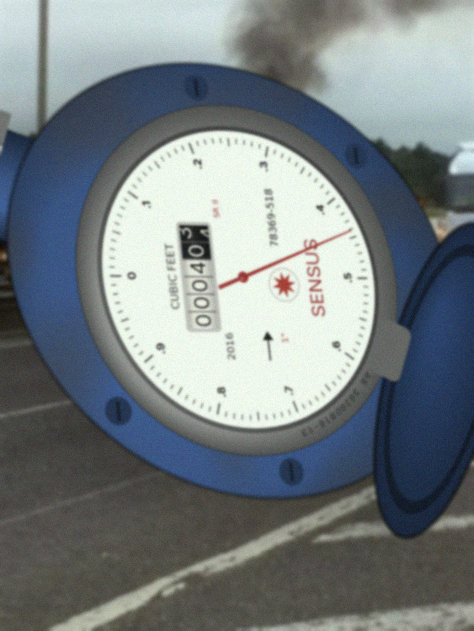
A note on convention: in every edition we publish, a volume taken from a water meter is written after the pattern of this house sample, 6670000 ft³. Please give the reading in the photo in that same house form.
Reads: 403.44 ft³
